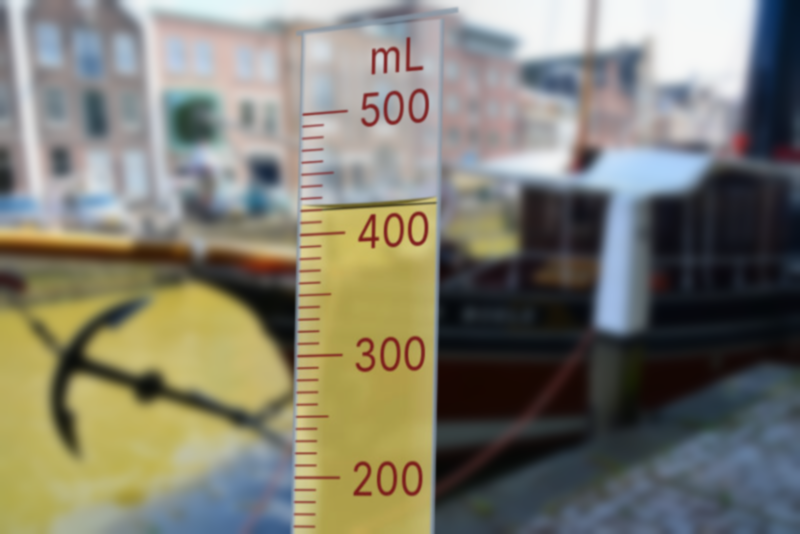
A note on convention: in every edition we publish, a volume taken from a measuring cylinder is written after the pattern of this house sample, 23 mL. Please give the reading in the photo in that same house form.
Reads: 420 mL
